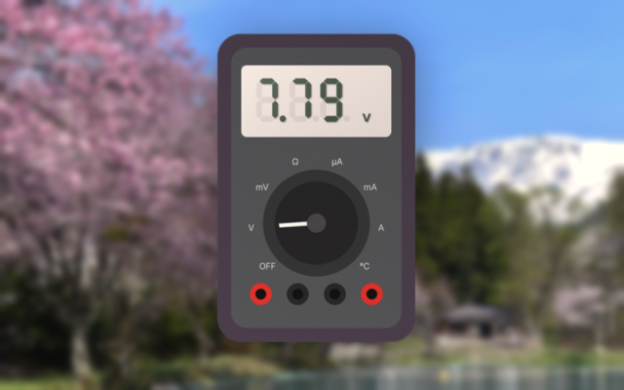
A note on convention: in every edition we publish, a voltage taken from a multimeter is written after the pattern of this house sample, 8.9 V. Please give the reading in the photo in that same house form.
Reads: 7.79 V
